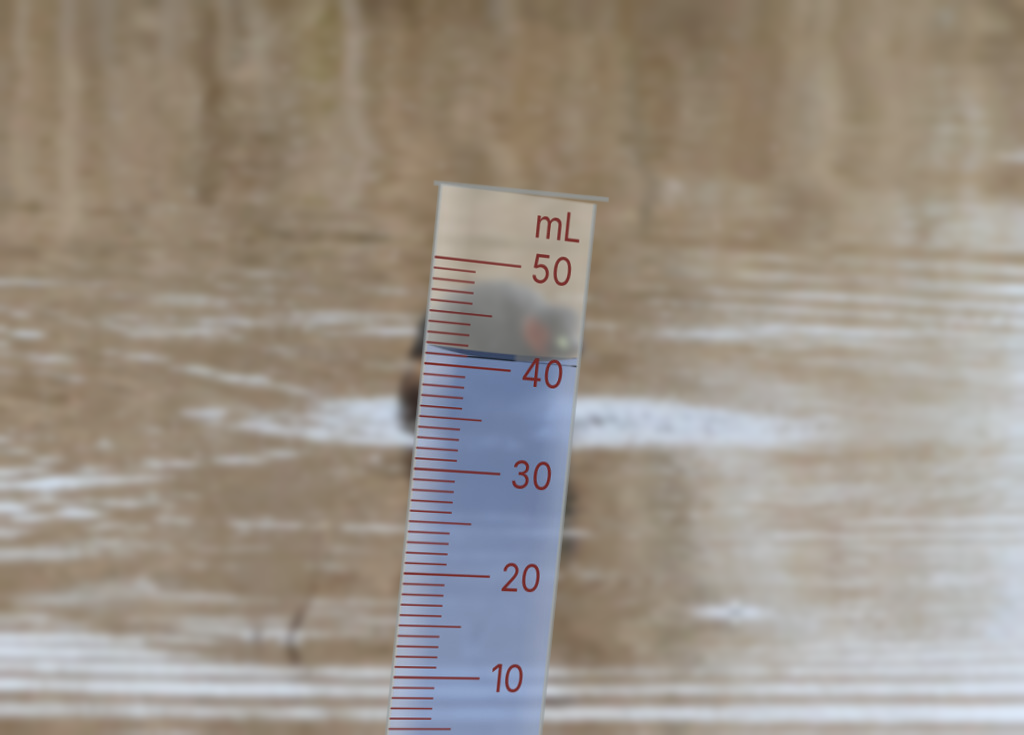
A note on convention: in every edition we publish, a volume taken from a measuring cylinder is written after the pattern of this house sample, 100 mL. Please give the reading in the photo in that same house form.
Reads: 41 mL
